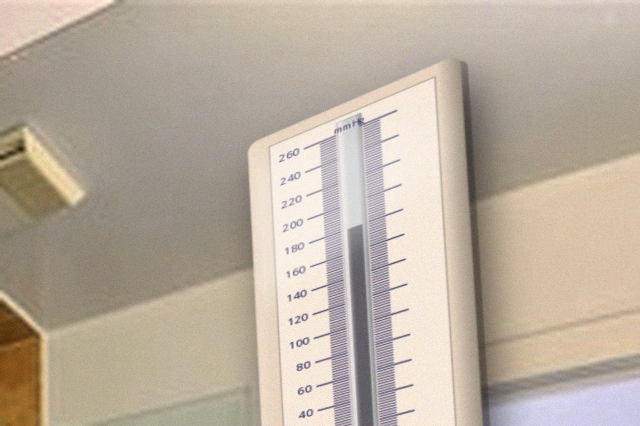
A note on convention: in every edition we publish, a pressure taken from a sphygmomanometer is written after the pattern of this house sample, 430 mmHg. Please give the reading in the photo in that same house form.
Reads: 180 mmHg
